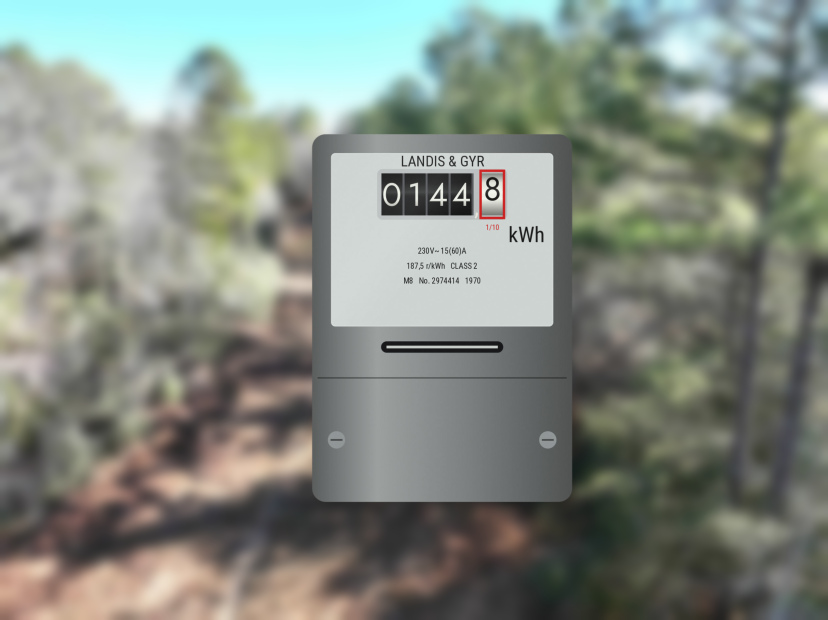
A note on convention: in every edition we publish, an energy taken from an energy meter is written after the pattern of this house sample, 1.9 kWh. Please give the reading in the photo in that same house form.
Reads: 144.8 kWh
